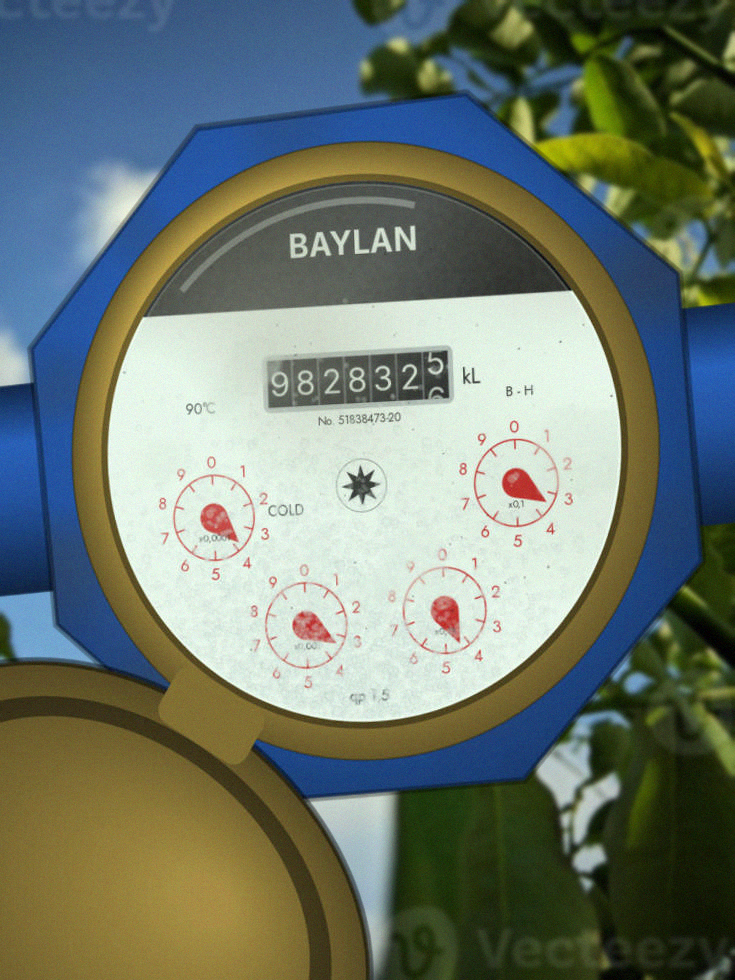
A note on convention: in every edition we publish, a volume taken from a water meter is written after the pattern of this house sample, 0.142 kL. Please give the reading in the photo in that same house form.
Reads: 9828325.3433 kL
